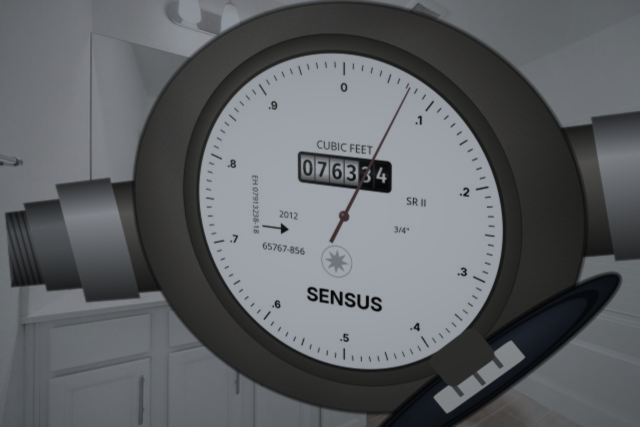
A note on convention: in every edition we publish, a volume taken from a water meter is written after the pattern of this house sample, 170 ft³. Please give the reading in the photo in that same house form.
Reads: 76334.07 ft³
